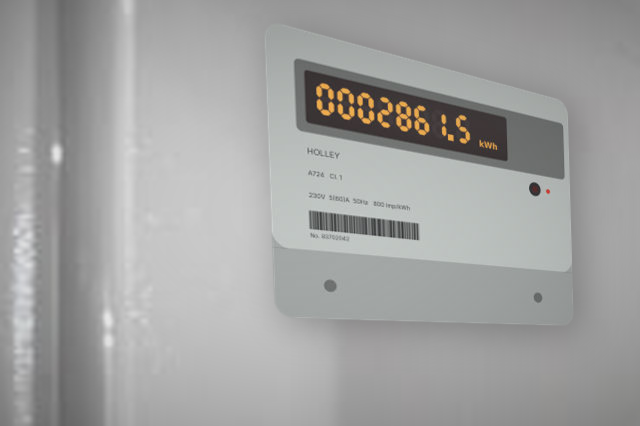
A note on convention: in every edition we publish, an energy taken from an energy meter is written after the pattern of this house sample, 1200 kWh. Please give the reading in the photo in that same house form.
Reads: 2861.5 kWh
